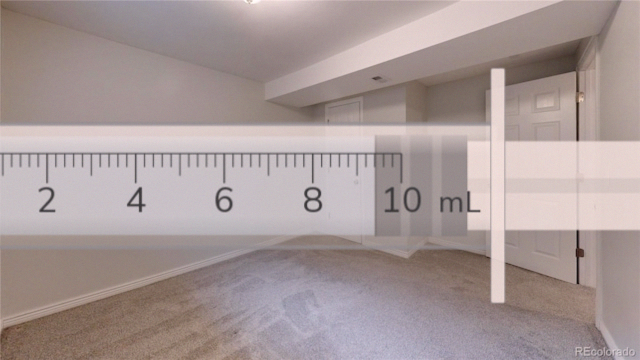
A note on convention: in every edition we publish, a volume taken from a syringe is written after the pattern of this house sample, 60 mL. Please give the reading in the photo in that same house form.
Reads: 9.4 mL
